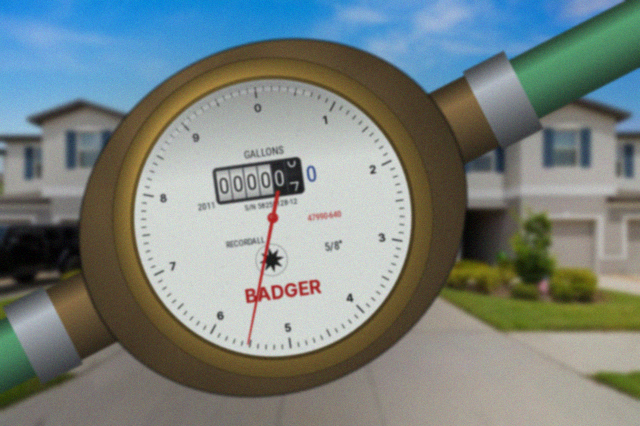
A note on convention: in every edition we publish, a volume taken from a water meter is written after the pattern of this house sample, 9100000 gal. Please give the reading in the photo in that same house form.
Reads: 65.5 gal
